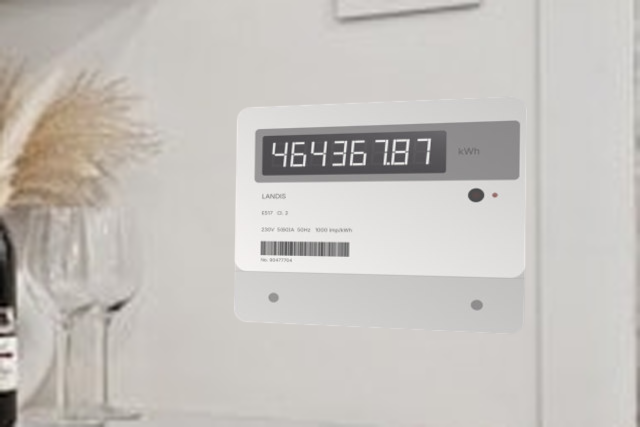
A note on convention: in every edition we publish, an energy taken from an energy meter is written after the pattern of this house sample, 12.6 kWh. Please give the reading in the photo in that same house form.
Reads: 464367.87 kWh
